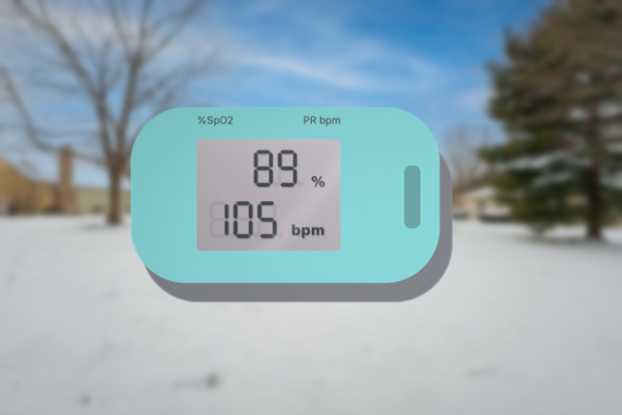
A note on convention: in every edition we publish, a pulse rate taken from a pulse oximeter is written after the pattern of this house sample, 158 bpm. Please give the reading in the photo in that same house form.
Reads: 105 bpm
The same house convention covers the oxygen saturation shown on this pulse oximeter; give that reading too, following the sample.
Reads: 89 %
